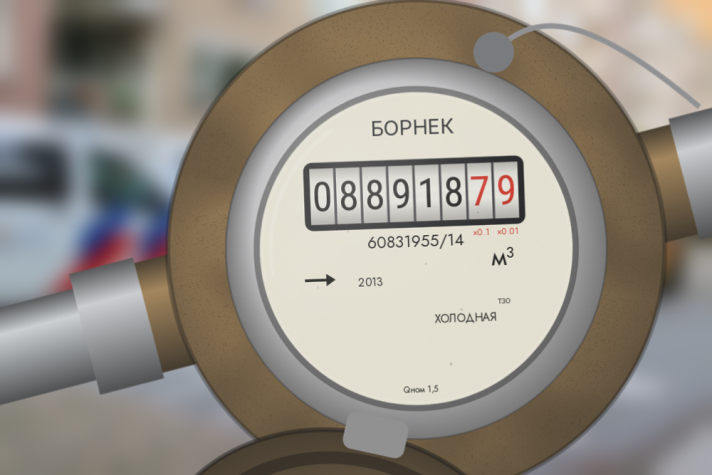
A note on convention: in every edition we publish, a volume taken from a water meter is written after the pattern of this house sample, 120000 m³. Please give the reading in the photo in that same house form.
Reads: 88918.79 m³
